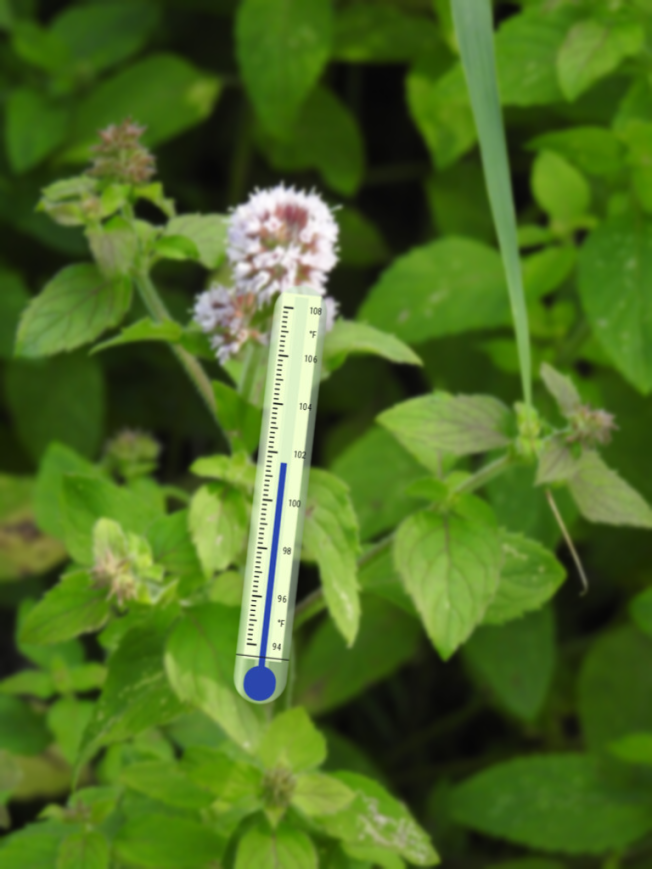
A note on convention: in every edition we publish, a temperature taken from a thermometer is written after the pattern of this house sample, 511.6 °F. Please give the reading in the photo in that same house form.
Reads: 101.6 °F
